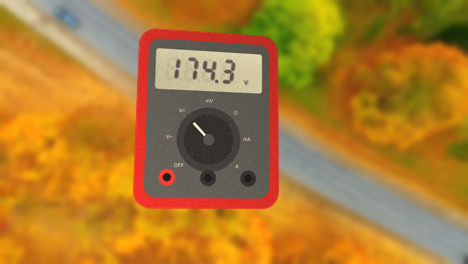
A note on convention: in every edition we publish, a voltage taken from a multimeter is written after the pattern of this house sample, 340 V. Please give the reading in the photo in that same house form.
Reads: 174.3 V
